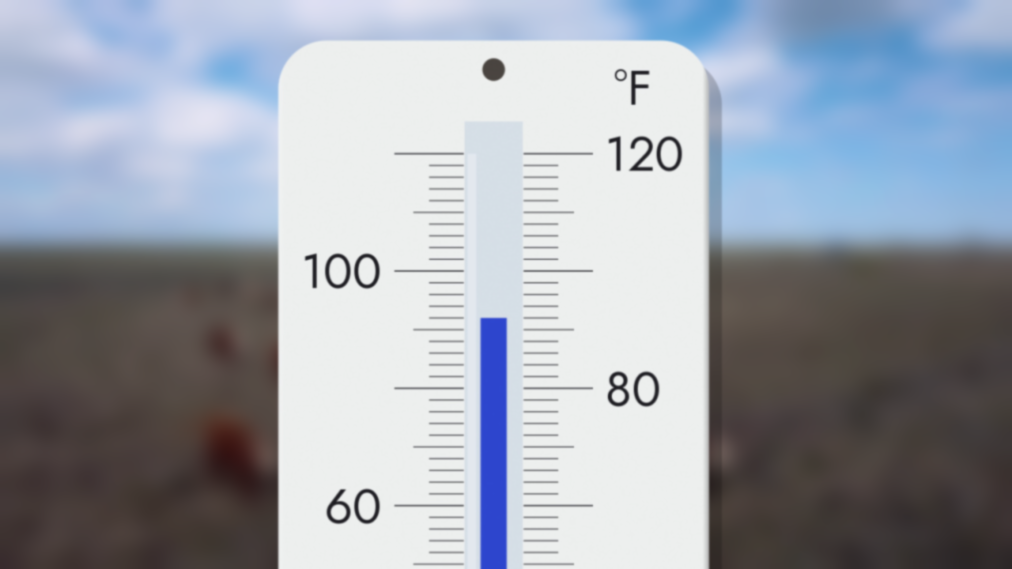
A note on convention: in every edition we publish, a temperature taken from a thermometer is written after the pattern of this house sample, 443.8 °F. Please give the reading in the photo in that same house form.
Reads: 92 °F
